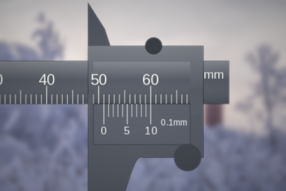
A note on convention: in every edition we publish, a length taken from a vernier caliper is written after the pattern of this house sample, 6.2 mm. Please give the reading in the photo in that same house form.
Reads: 51.0 mm
